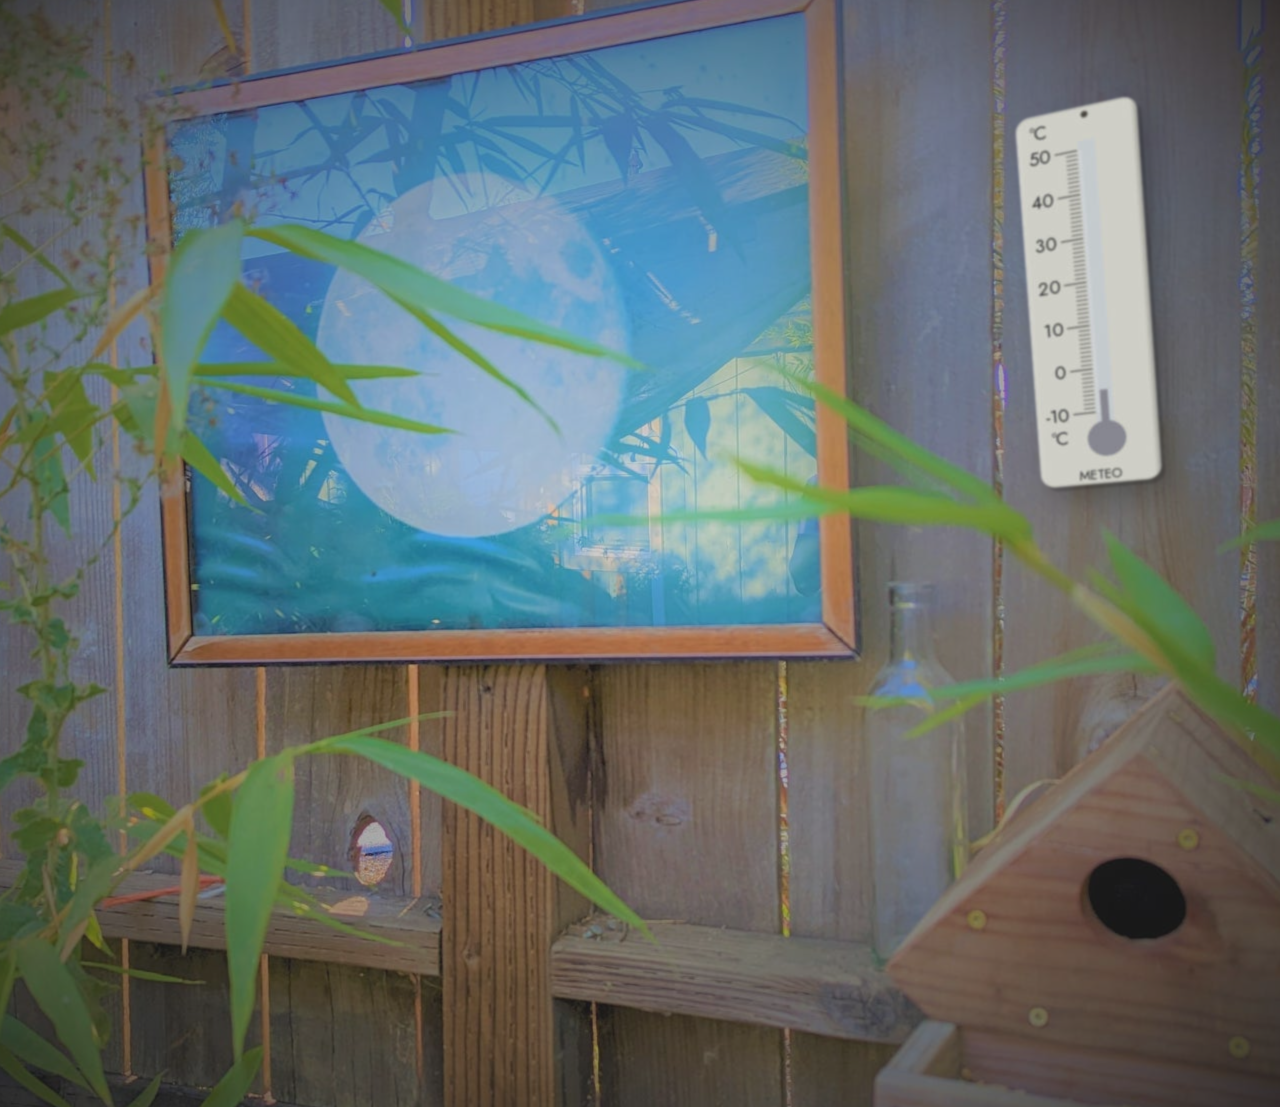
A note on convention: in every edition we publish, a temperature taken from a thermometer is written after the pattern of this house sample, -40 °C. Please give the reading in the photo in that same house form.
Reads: -5 °C
